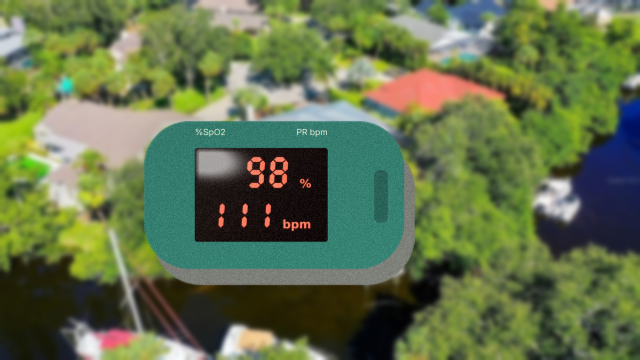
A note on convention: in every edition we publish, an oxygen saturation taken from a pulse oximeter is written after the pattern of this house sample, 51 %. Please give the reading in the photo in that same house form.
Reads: 98 %
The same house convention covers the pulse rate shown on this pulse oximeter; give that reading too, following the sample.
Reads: 111 bpm
